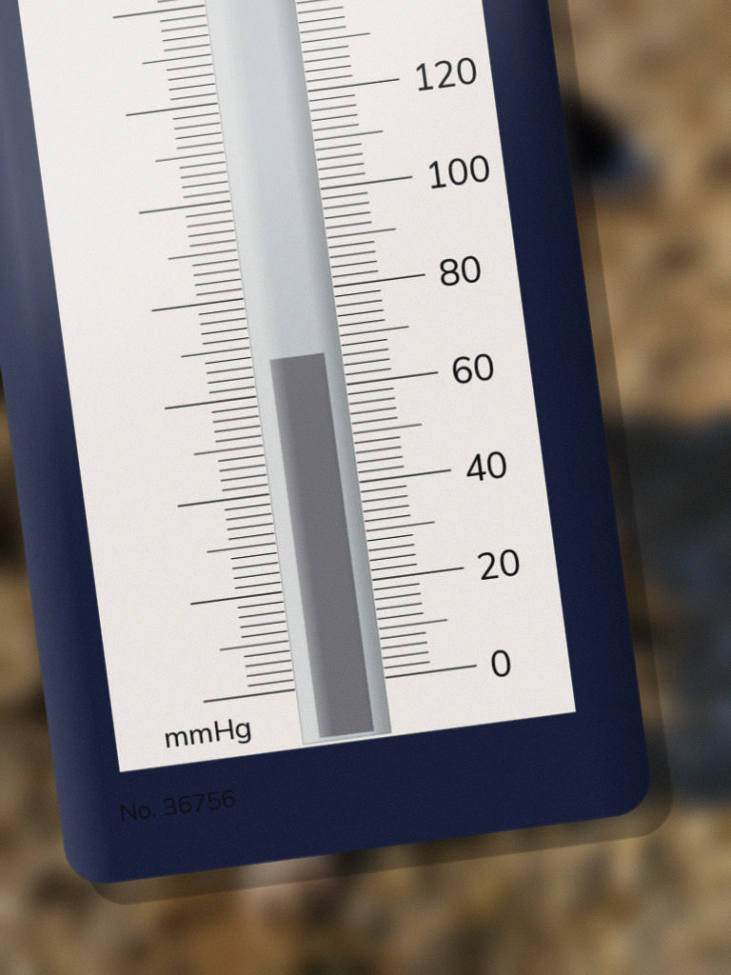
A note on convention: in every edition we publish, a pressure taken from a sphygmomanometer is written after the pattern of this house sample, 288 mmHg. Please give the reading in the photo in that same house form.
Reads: 67 mmHg
